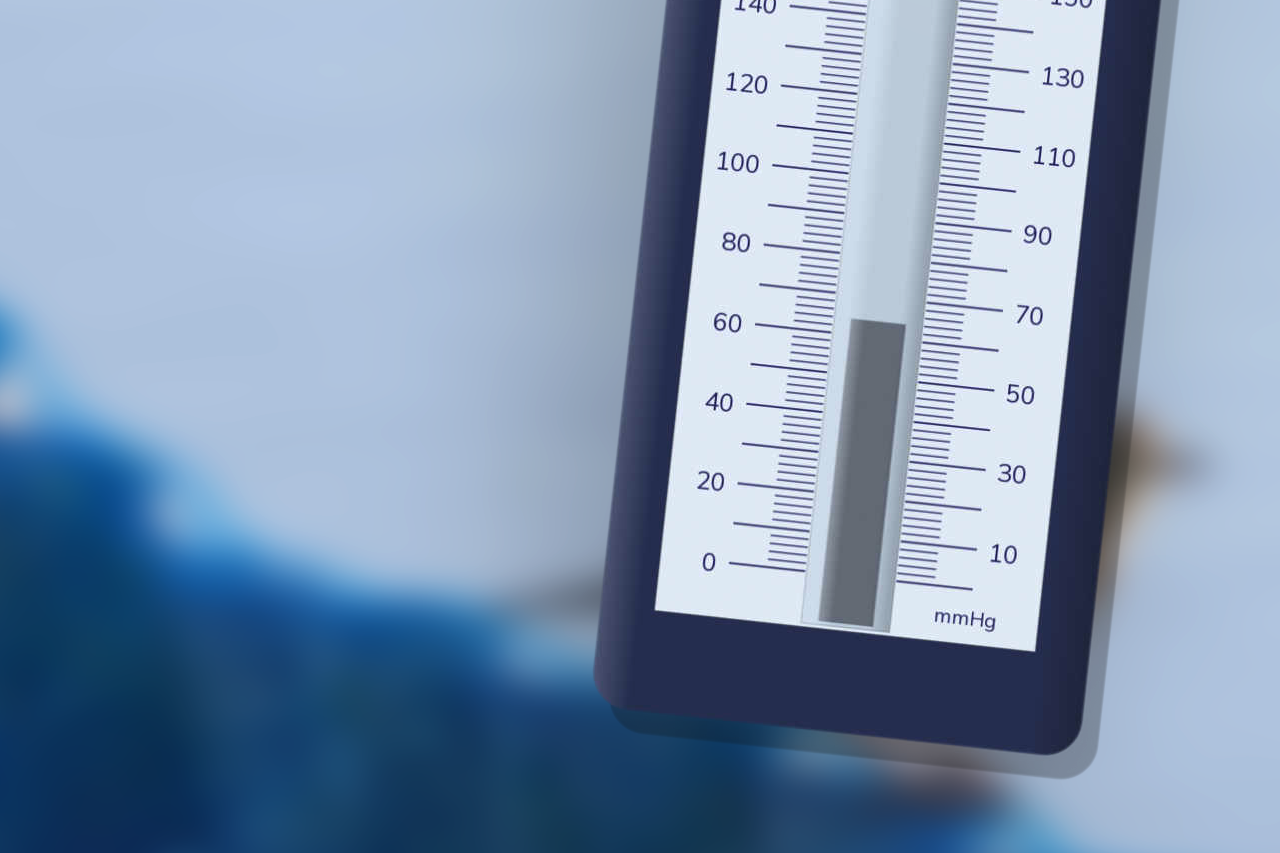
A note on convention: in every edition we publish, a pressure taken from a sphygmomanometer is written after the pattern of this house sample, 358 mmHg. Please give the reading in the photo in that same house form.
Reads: 64 mmHg
